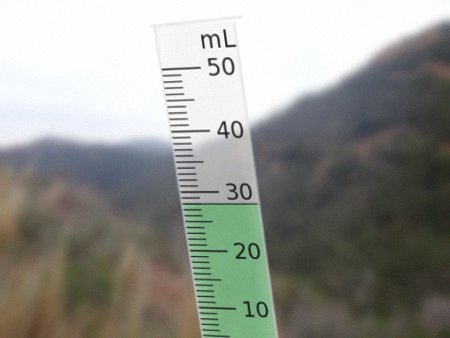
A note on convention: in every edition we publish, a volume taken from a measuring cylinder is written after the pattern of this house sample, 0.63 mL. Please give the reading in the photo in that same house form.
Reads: 28 mL
